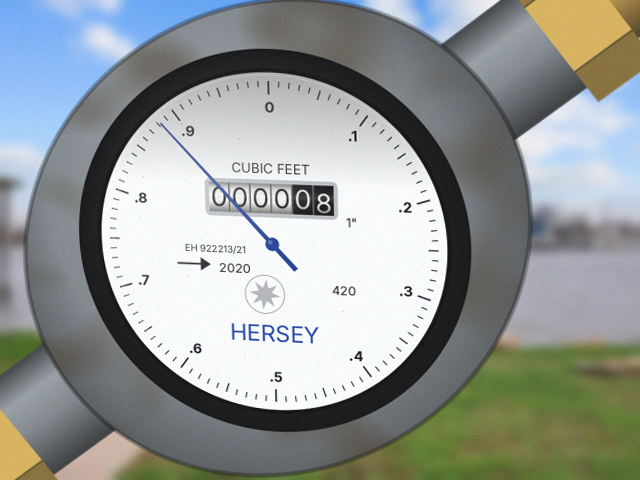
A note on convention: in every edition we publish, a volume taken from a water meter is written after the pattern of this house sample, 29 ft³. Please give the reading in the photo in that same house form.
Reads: 7.88 ft³
